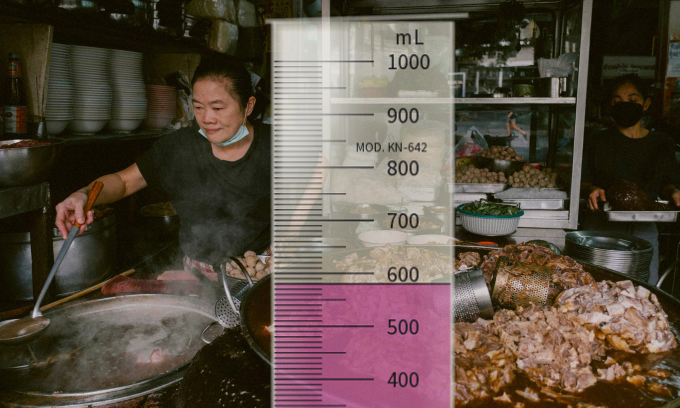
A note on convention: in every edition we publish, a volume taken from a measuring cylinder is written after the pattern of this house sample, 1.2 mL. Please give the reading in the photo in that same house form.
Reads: 580 mL
